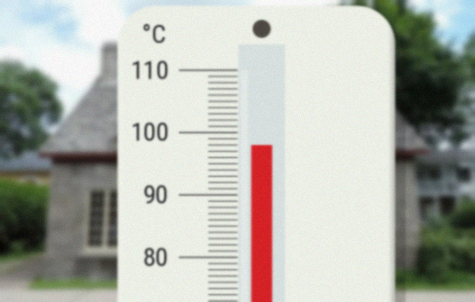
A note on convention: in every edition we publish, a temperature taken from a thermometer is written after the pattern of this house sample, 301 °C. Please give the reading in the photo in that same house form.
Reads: 98 °C
